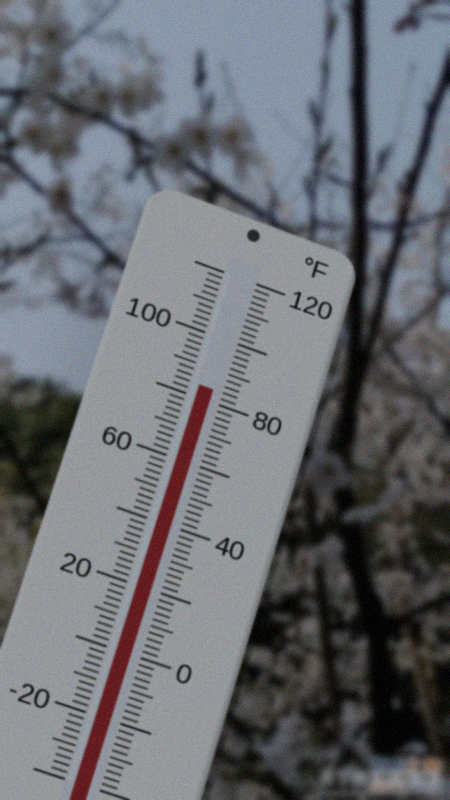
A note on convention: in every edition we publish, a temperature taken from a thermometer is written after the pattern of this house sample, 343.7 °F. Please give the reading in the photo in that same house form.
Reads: 84 °F
